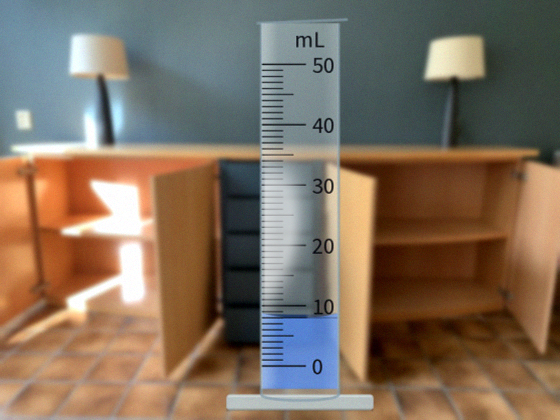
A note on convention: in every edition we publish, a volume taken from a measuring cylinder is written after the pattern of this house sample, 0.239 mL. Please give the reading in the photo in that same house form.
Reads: 8 mL
